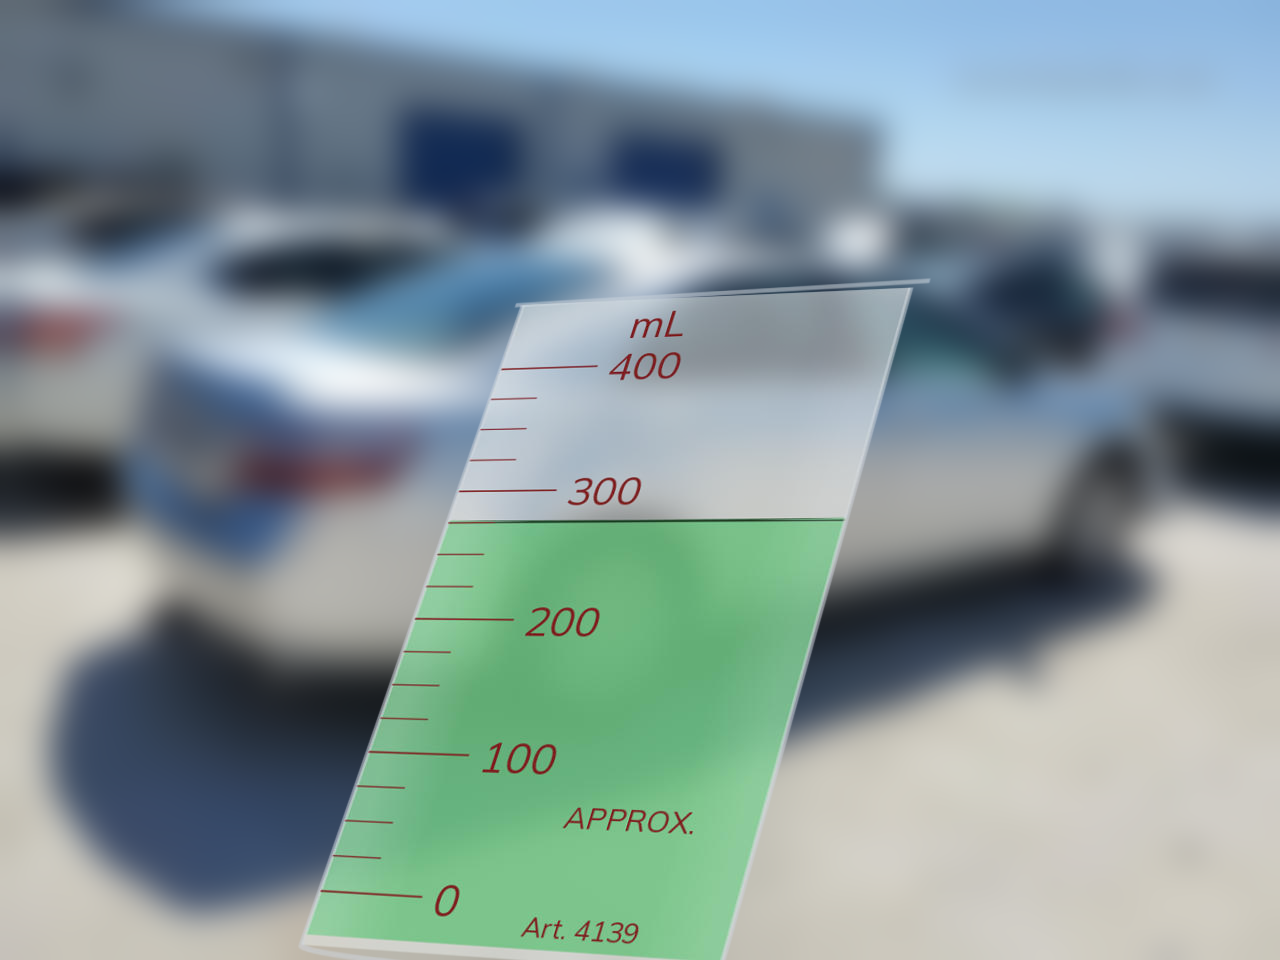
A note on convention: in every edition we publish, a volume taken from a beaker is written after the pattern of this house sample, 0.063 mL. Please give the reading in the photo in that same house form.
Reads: 275 mL
